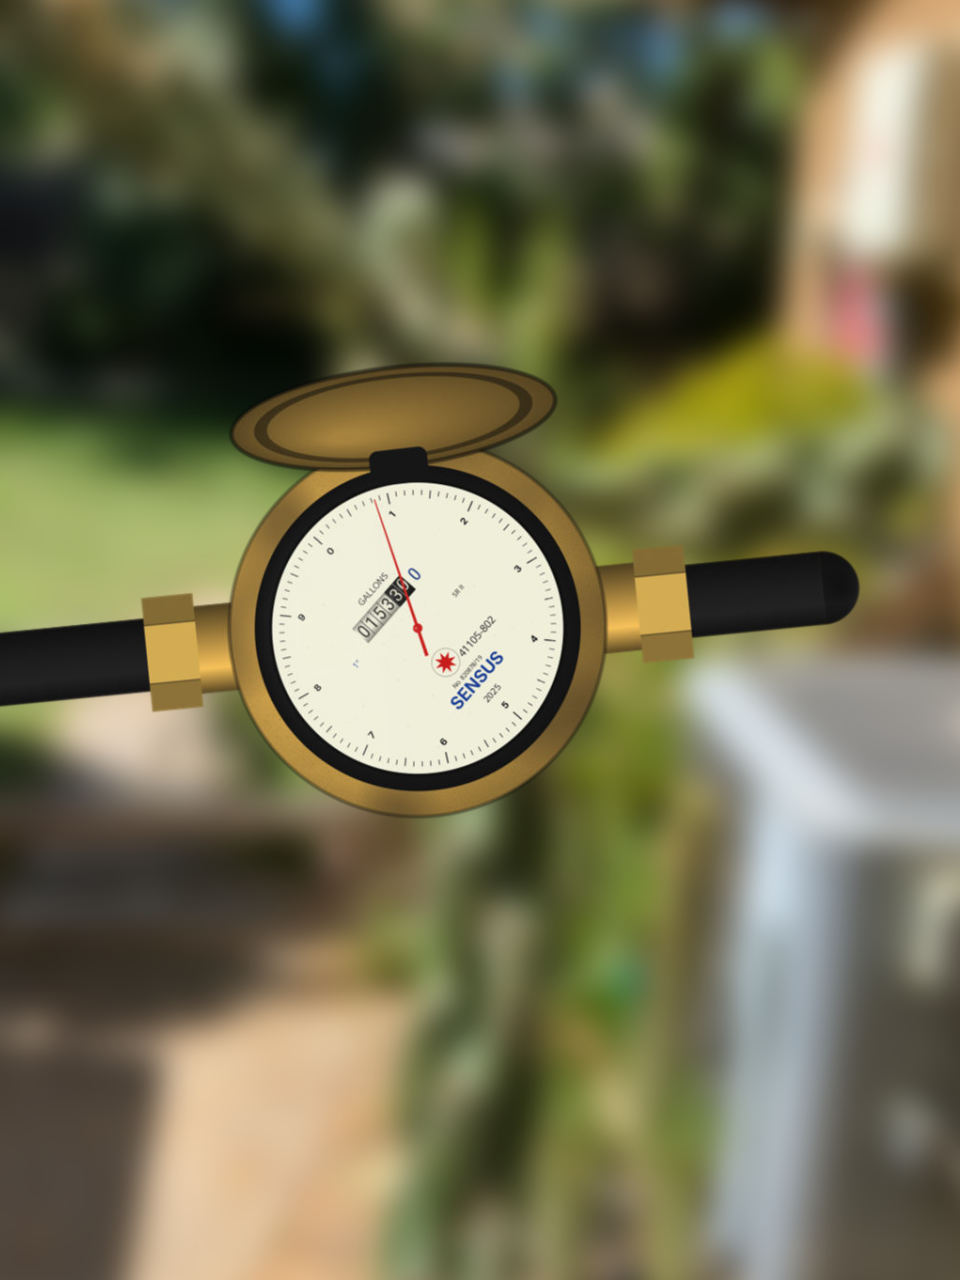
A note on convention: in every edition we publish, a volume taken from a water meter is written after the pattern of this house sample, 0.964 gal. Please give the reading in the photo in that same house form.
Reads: 153300.8 gal
